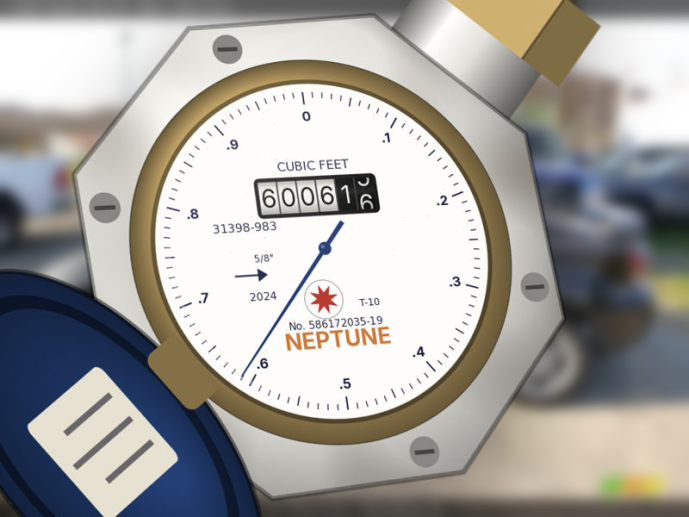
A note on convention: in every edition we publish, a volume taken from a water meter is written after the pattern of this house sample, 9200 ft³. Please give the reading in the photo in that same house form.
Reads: 600615.61 ft³
